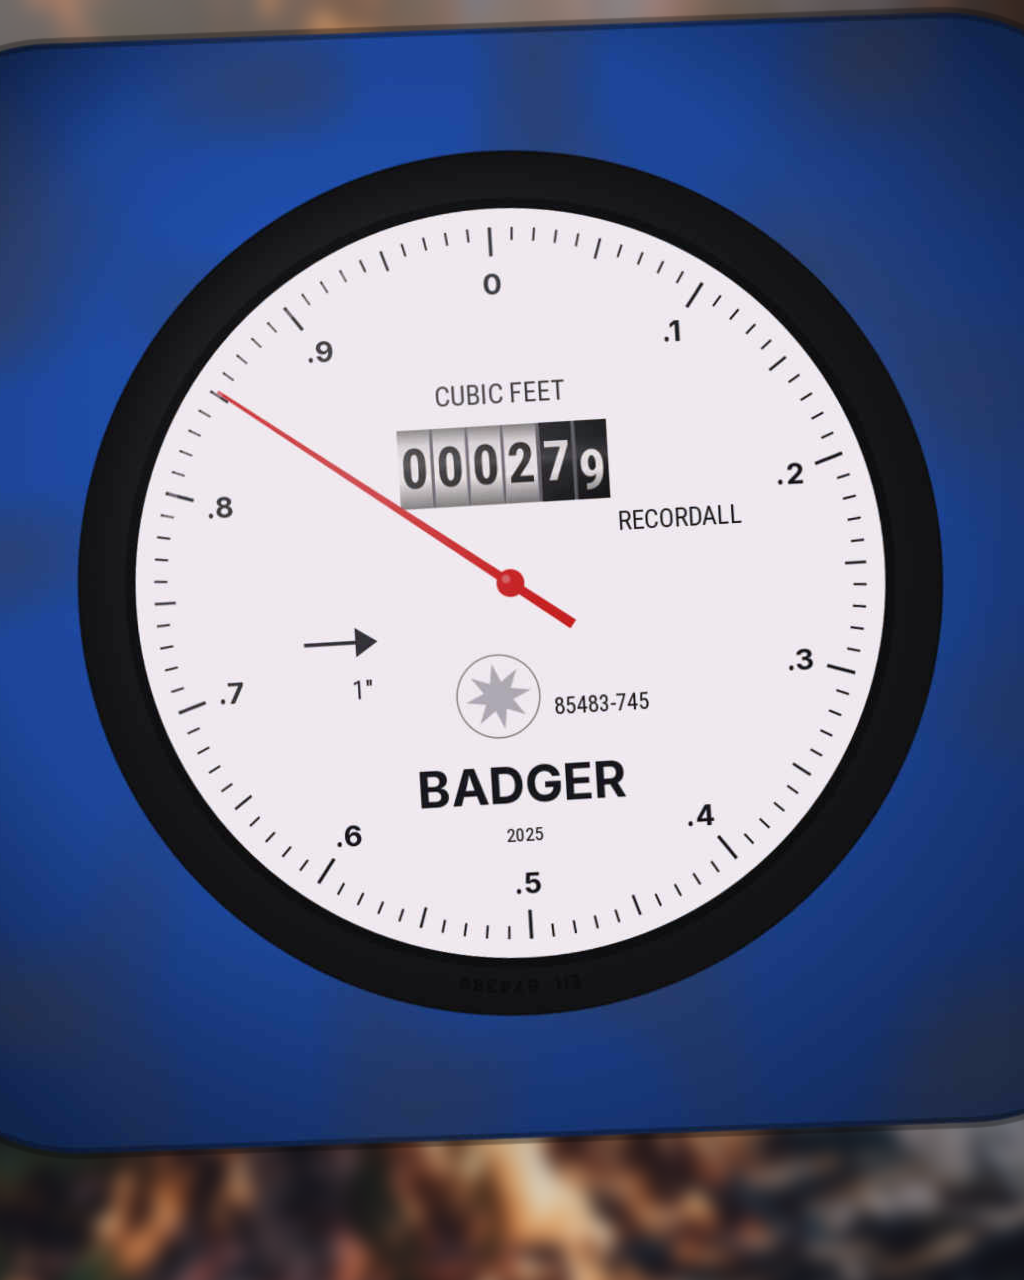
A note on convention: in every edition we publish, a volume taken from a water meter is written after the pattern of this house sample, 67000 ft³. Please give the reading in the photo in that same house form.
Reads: 278.85 ft³
